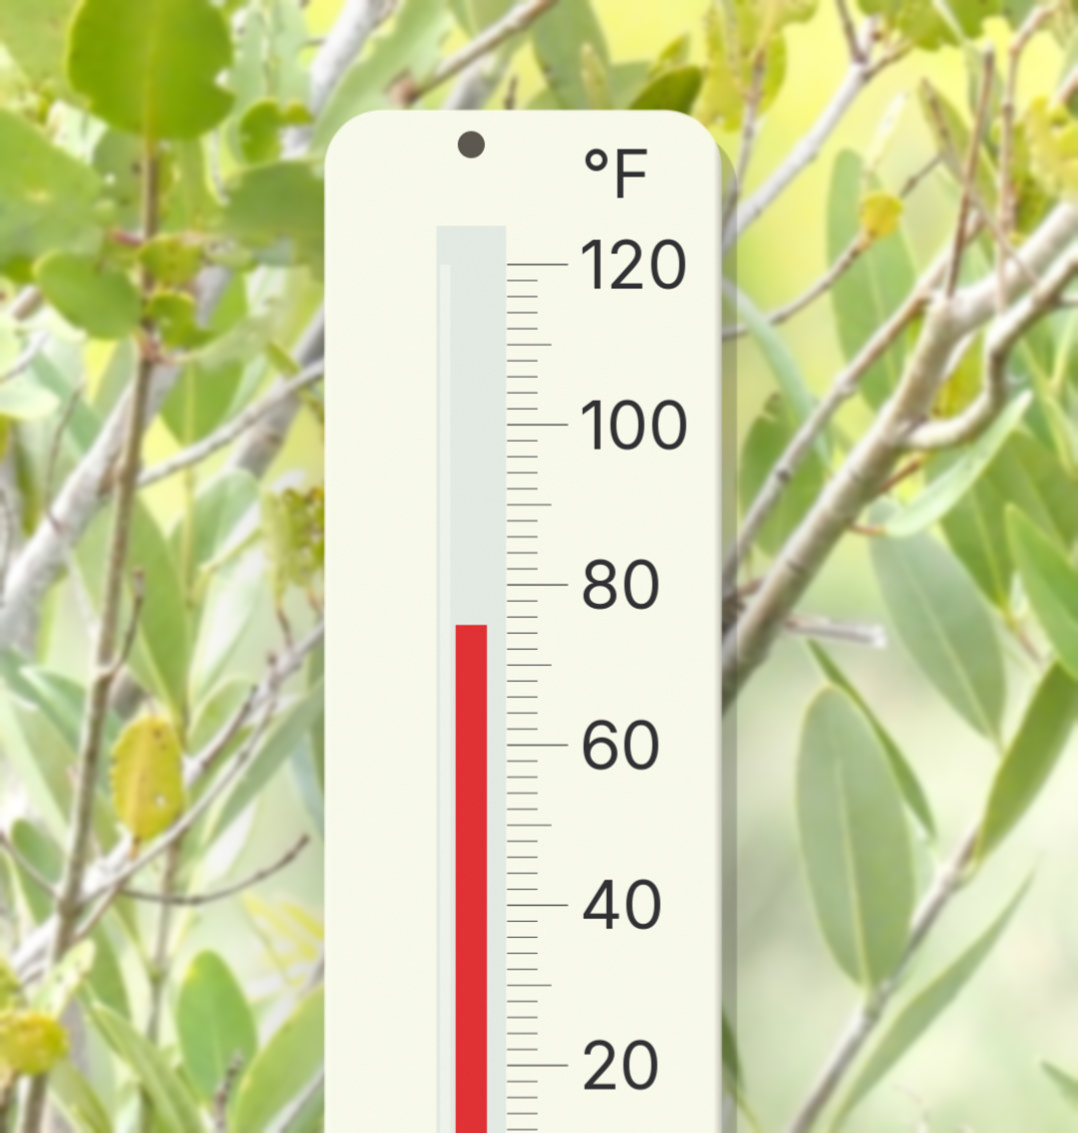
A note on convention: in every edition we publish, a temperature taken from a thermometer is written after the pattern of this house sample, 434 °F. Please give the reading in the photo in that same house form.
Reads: 75 °F
